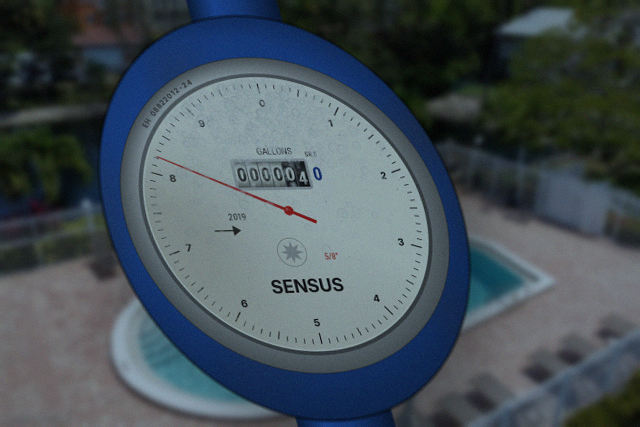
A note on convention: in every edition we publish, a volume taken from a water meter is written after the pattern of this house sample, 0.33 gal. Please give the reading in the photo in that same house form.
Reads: 38.2 gal
